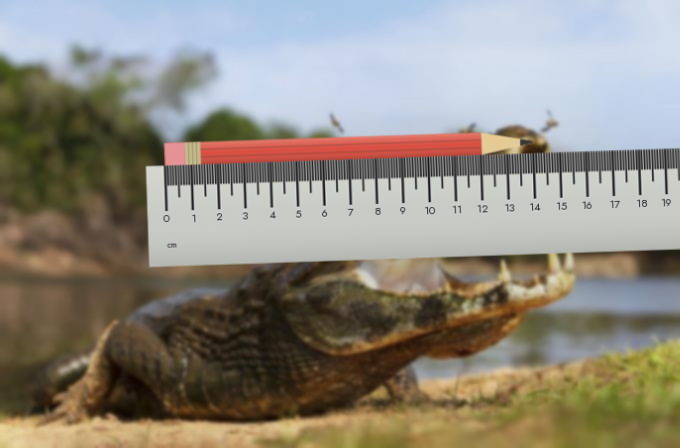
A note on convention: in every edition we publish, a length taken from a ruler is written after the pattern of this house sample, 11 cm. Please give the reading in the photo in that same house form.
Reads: 14 cm
